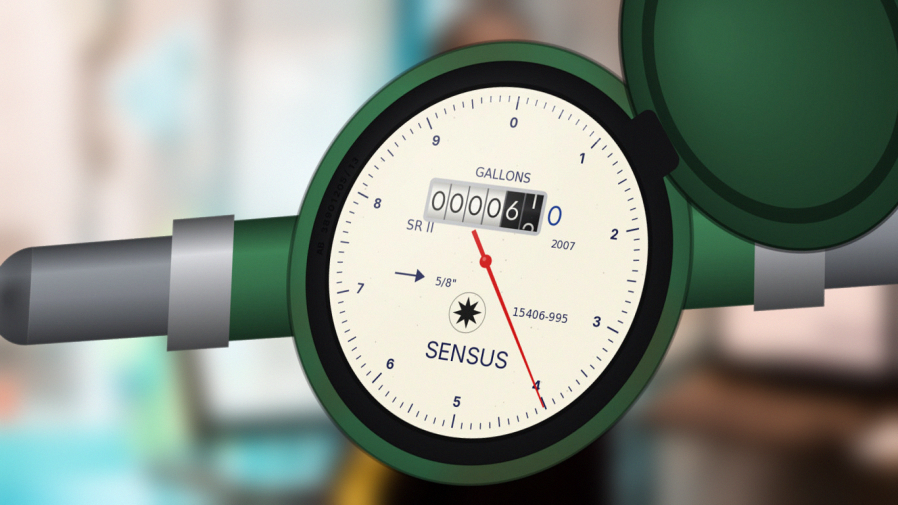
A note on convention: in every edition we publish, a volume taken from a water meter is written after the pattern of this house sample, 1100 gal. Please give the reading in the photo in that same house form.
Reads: 614.0 gal
